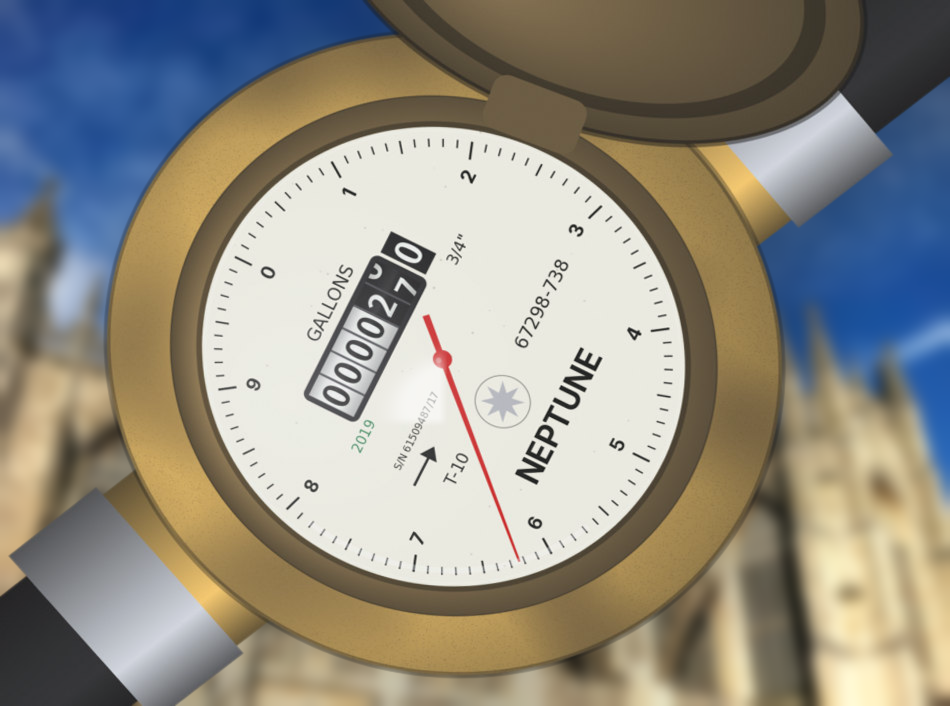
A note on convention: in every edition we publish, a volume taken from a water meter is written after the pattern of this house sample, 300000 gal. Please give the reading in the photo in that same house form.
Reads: 266.2 gal
